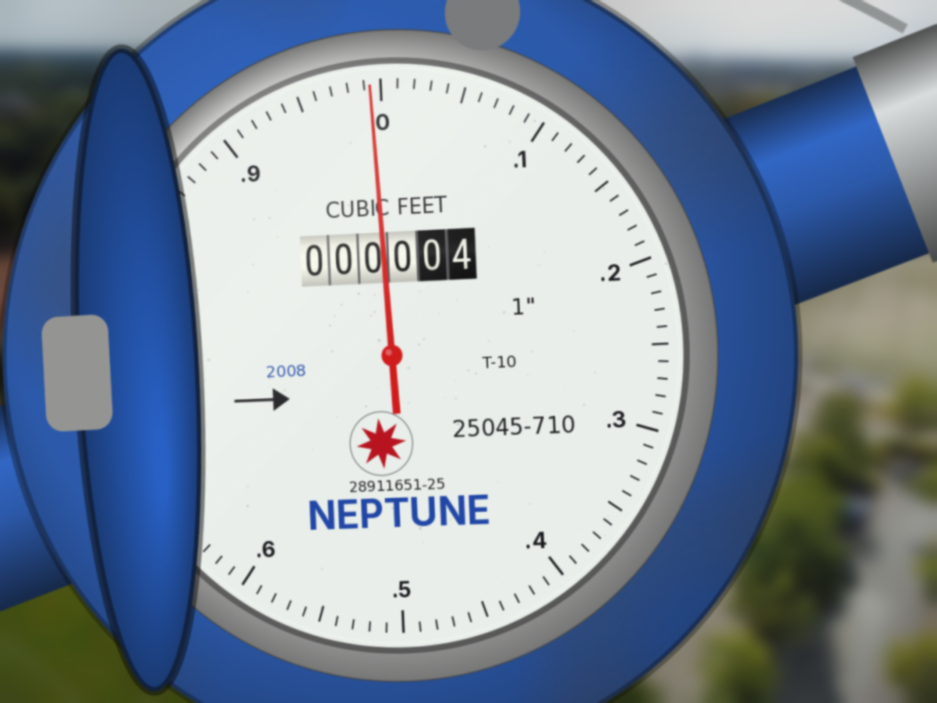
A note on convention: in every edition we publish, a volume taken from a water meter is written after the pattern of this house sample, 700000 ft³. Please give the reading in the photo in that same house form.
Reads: 3.99 ft³
